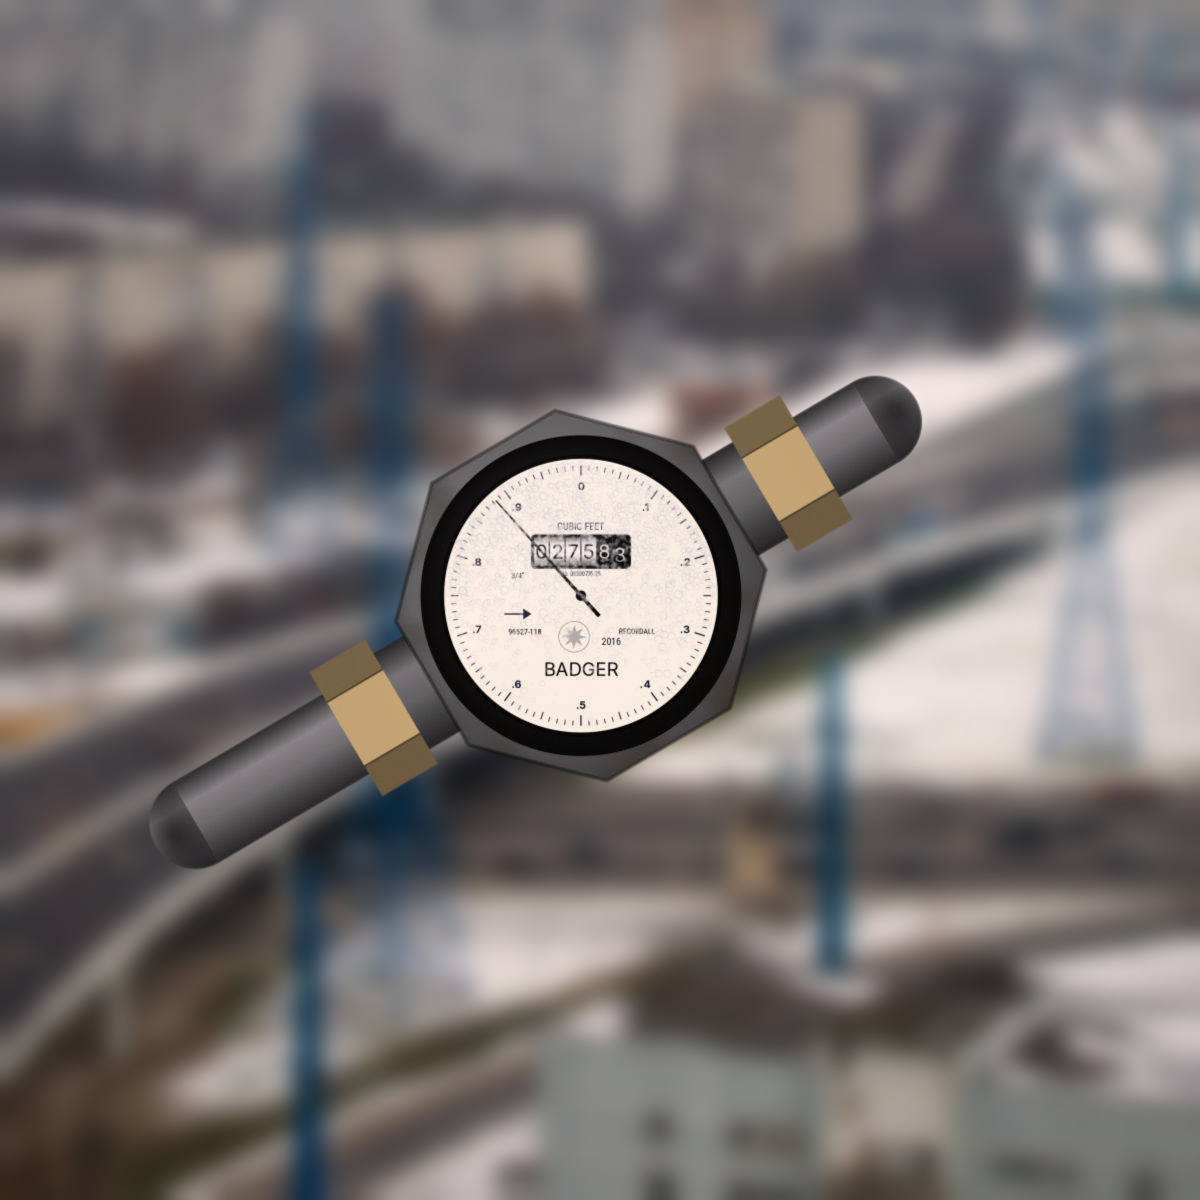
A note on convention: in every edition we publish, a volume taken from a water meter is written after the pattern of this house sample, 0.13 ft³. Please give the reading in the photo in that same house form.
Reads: 27582.88 ft³
